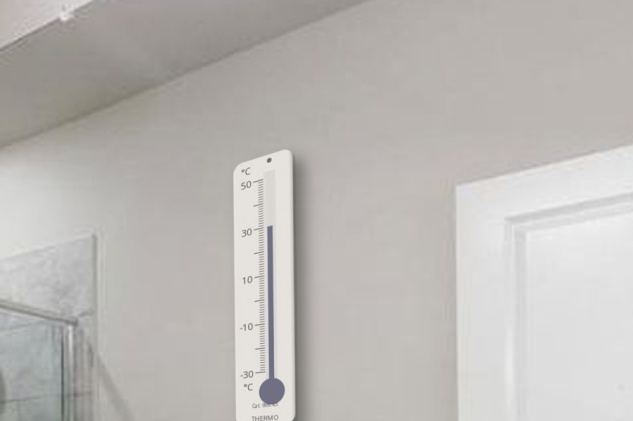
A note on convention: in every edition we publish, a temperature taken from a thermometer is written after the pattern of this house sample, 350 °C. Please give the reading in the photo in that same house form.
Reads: 30 °C
